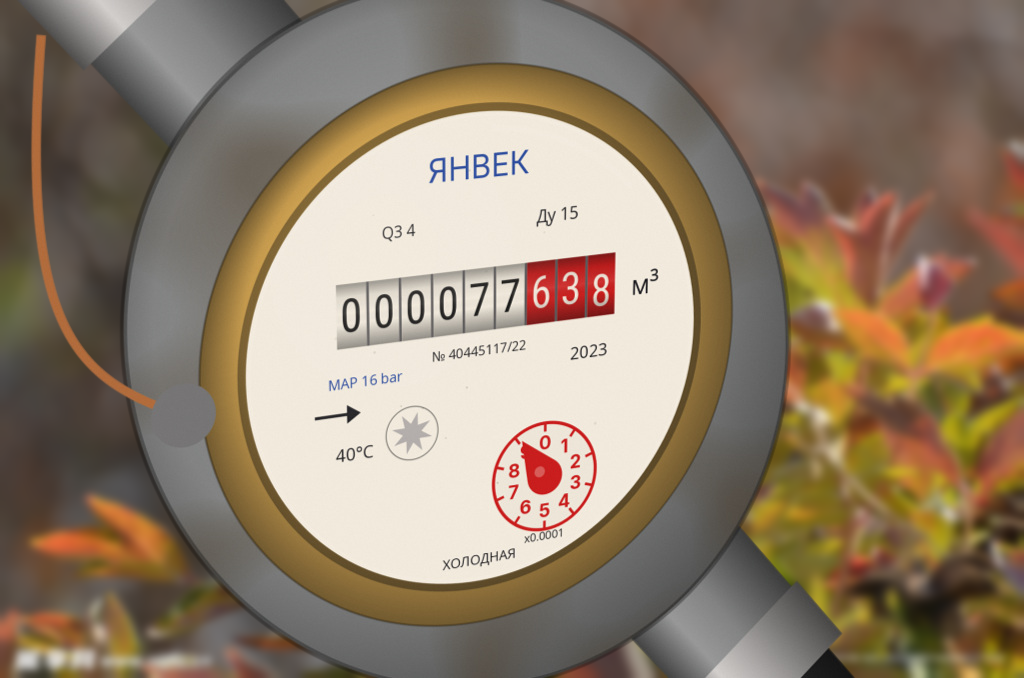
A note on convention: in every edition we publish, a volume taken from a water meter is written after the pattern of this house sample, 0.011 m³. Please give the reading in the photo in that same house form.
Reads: 77.6379 m³
